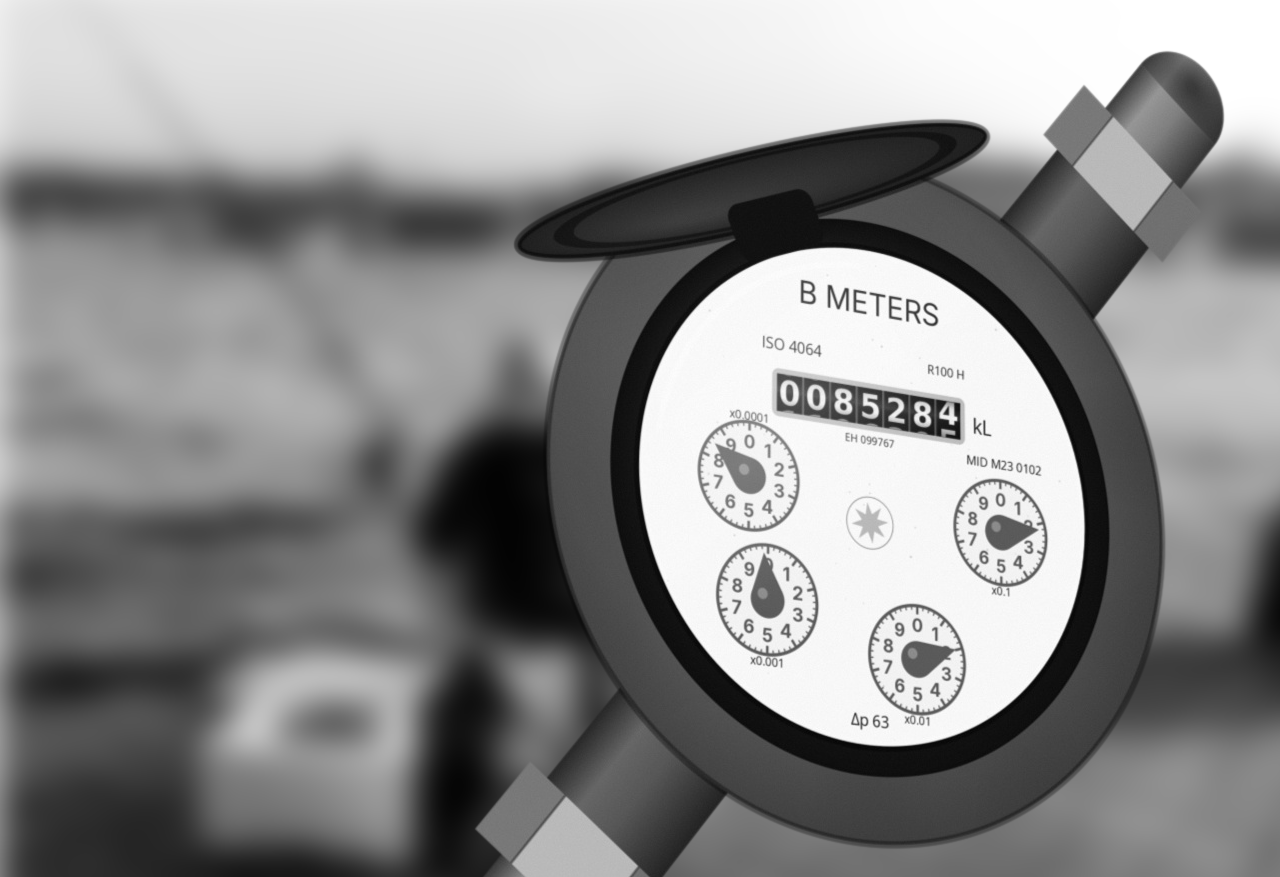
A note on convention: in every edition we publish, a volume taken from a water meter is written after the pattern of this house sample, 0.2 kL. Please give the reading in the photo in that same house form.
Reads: 85284.2198 kL
